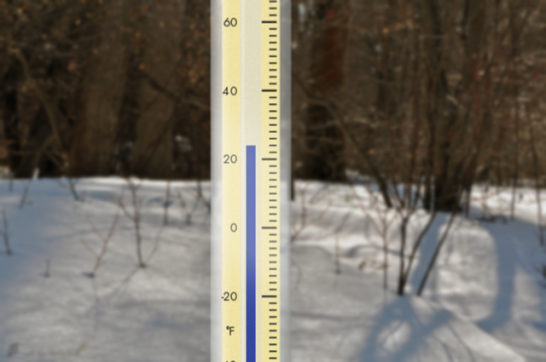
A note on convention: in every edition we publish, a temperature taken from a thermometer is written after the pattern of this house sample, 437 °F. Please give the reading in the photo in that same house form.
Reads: 24 °F
